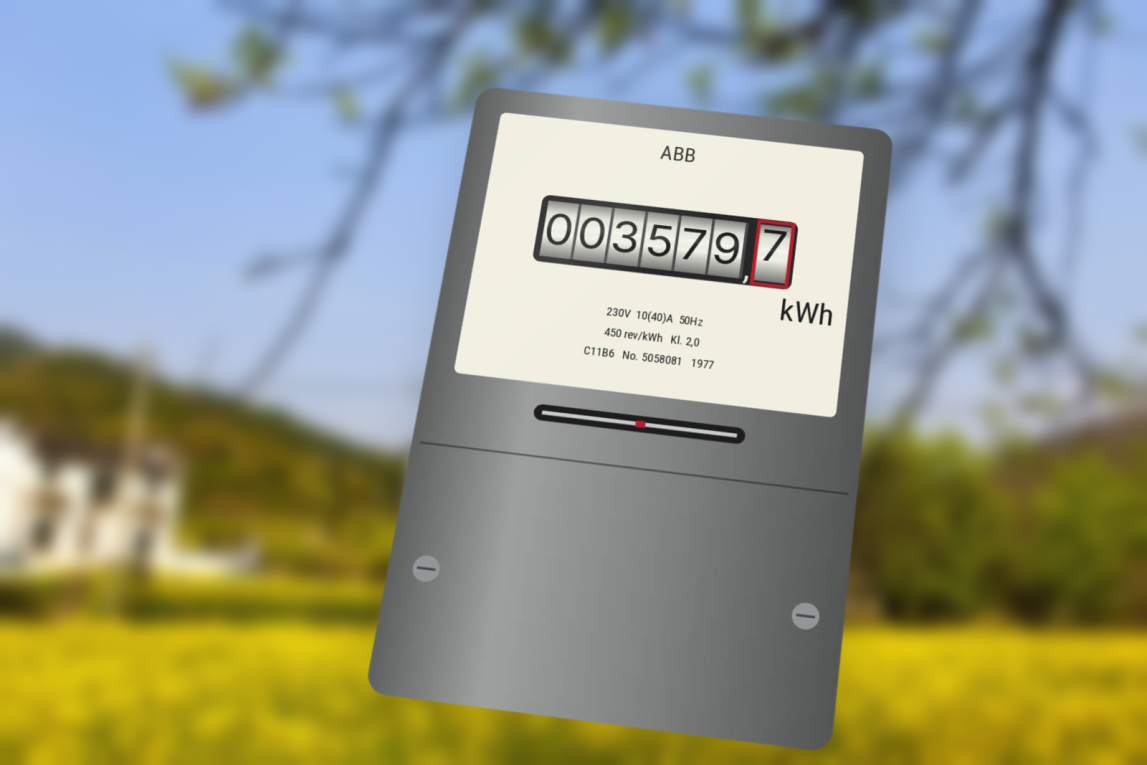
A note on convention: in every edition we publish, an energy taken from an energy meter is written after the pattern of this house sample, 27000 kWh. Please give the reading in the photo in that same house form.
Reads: 3579.7 kWh
